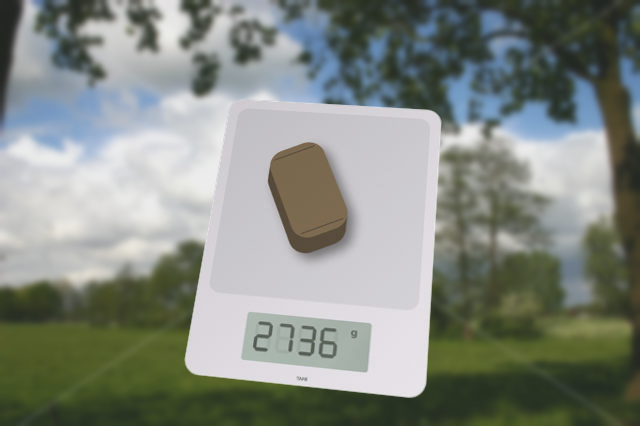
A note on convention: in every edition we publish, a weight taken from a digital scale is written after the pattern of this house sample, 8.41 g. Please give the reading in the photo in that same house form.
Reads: 2736 g
